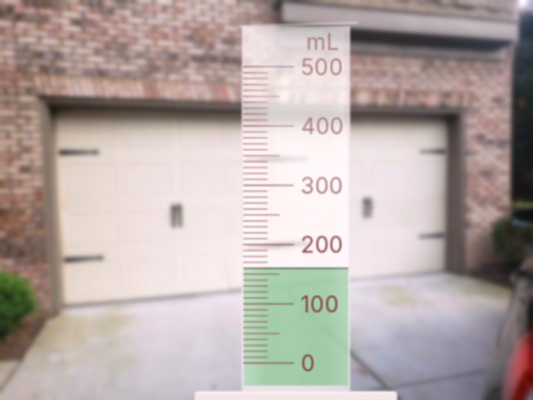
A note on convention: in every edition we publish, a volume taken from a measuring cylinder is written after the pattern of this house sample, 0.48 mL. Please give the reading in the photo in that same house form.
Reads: 160 mL
